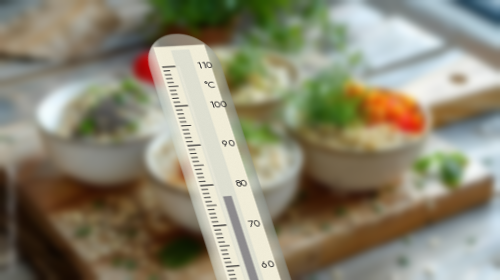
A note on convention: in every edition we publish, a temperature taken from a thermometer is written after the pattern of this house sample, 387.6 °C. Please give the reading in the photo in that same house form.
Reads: 77 °C
